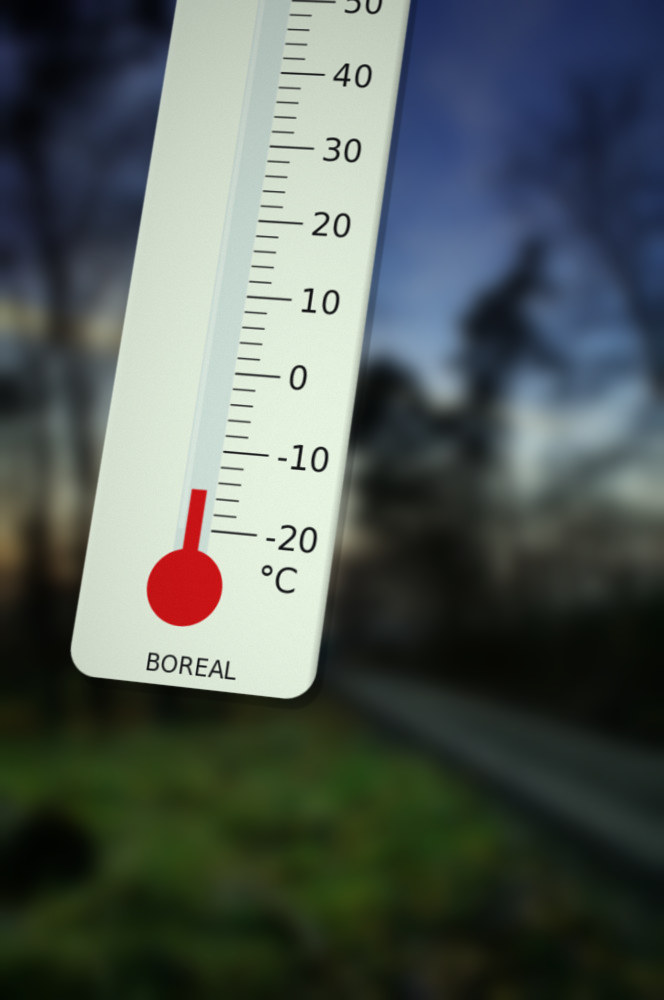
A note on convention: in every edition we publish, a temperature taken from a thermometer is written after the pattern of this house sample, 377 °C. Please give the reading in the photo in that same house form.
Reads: -15 °C
